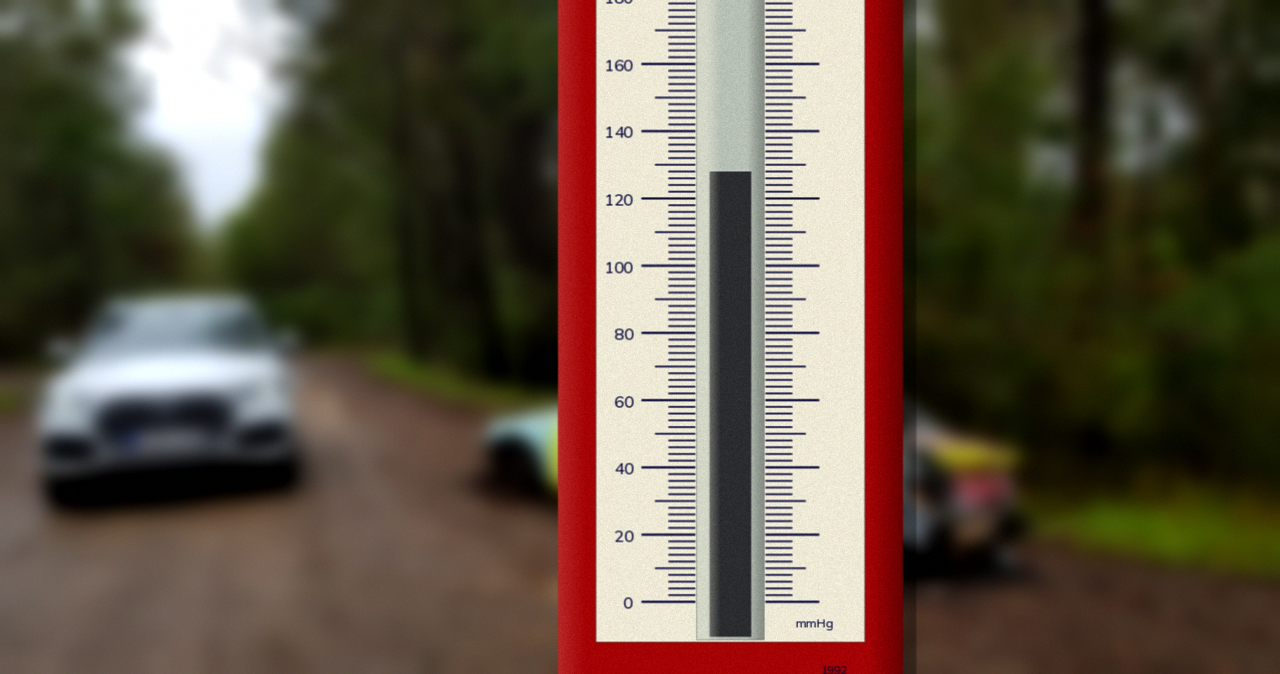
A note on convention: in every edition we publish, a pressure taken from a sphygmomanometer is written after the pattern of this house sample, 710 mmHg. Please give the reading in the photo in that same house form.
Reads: 128 mmHg
